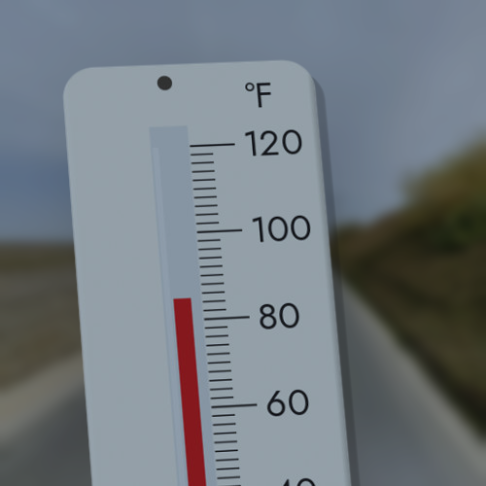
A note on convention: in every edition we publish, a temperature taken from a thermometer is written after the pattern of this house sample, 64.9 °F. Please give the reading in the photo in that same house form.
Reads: 85 °F
